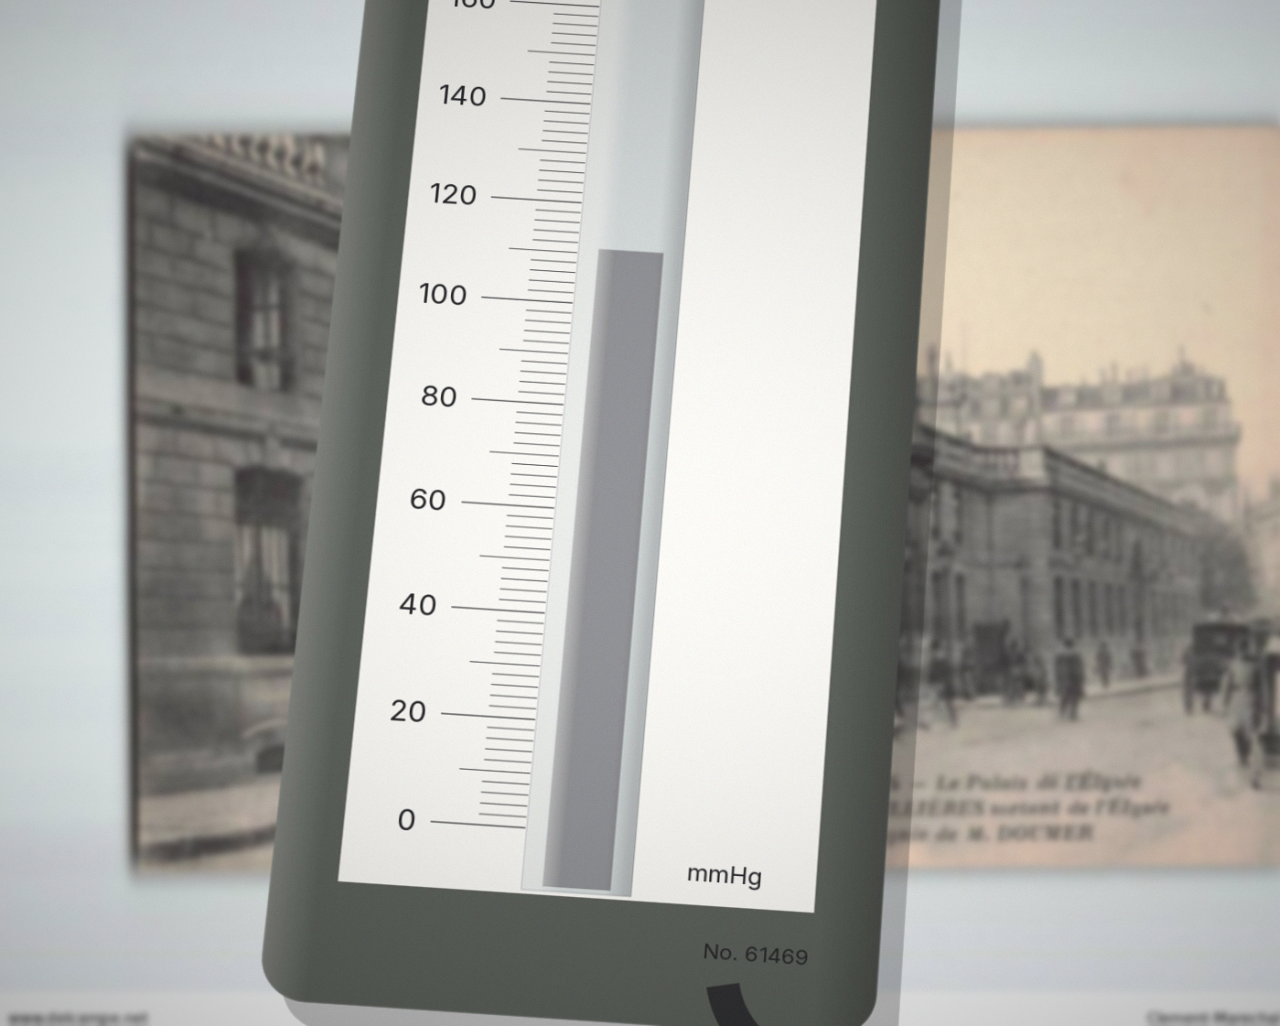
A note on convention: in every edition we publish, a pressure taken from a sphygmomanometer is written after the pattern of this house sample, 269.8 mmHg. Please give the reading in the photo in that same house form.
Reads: 111 mmHg
